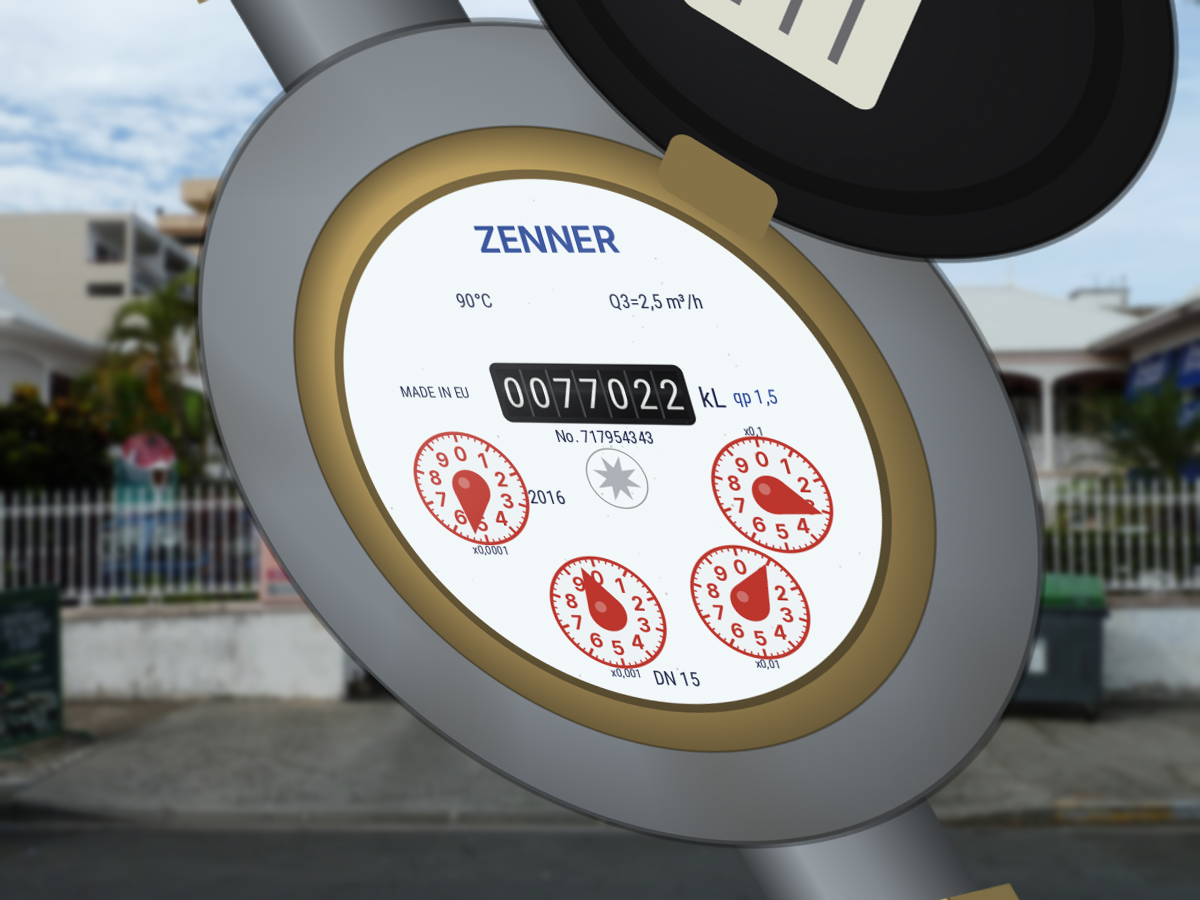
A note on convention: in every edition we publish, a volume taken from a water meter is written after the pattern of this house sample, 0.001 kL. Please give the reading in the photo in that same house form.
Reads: 77022.3095 kL
